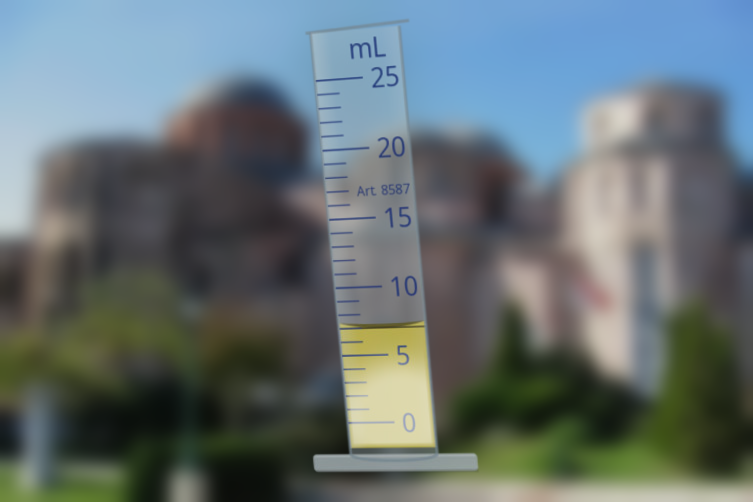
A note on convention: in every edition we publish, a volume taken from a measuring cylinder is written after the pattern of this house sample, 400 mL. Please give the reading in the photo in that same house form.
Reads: 7 mL
